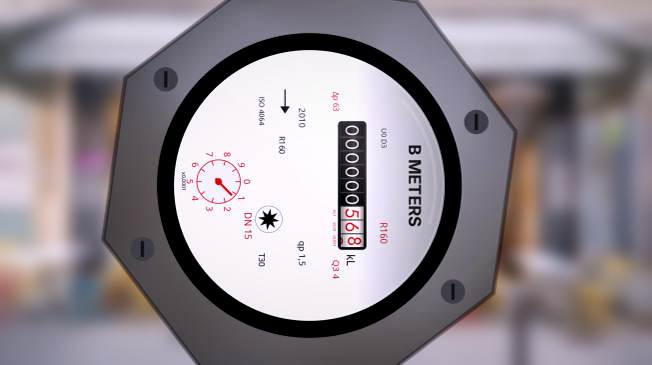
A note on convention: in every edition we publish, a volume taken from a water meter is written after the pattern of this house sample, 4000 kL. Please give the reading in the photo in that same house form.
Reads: 0.5681 kL
